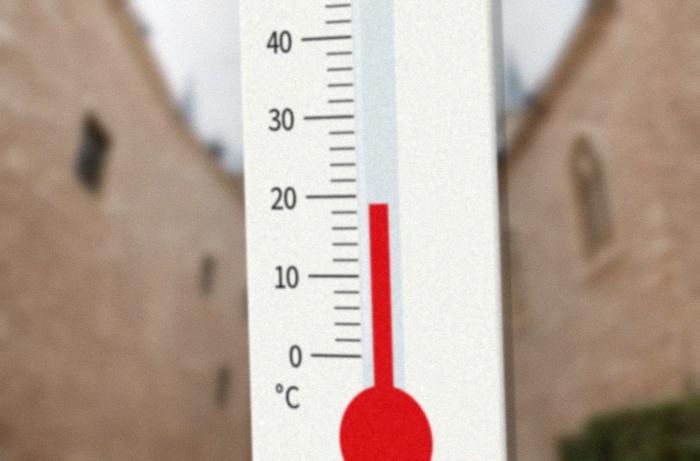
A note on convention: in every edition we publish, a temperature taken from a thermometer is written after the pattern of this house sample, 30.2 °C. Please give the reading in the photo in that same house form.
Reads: 19 °C
